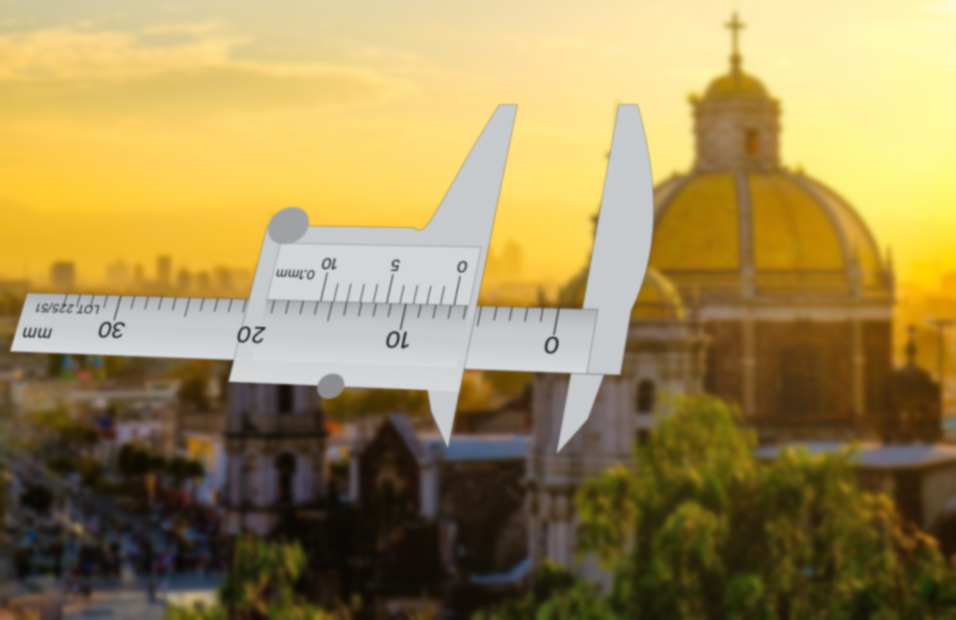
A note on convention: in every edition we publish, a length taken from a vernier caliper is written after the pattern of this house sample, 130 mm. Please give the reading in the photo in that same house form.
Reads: 6.8 mm
